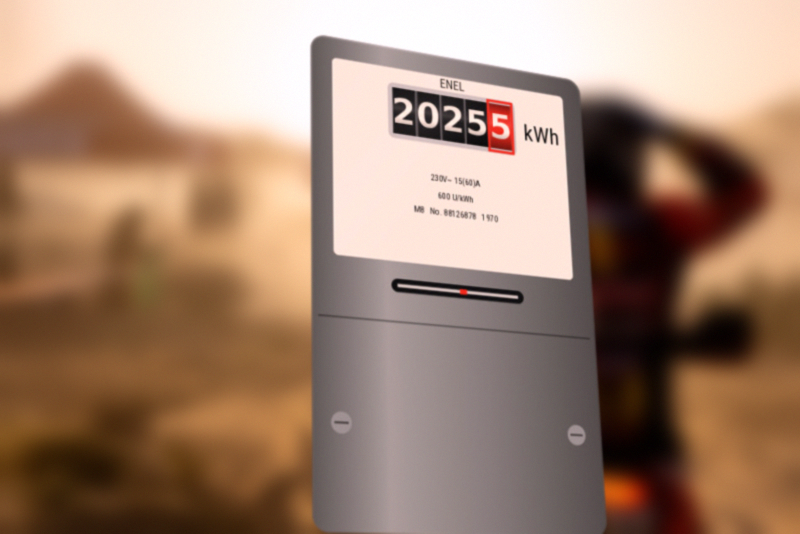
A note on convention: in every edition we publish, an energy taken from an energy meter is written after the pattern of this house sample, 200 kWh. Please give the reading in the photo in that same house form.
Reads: 2025.5 kWh
